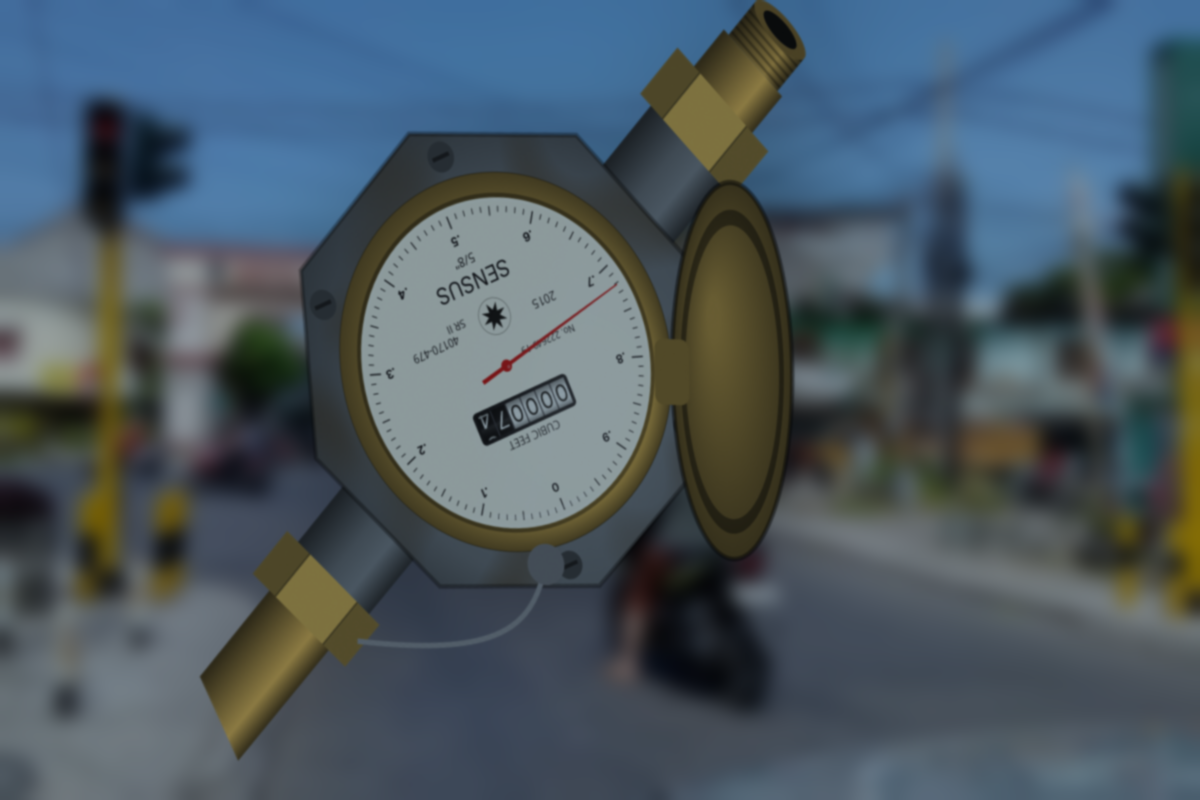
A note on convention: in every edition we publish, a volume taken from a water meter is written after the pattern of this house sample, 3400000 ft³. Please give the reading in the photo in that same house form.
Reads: 73.72 ft³
